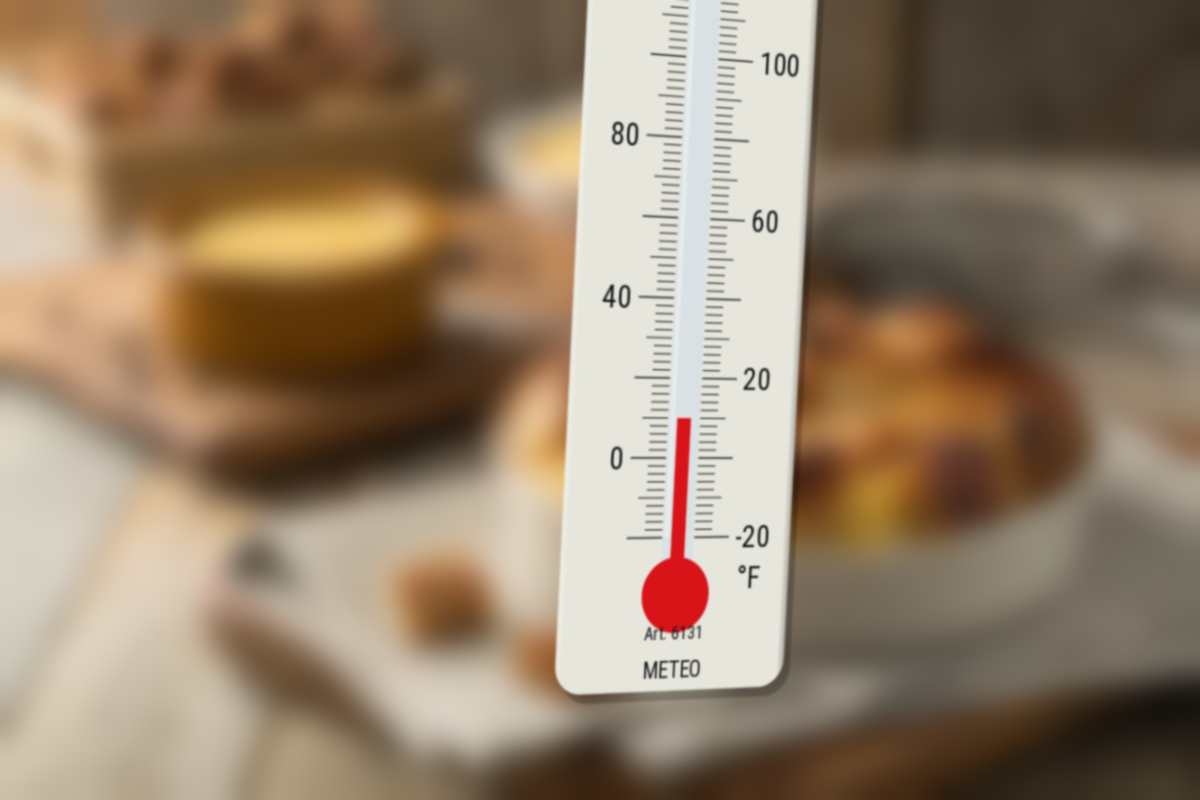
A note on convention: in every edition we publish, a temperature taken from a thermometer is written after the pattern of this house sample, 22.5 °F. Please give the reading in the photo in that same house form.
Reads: 10 °F
